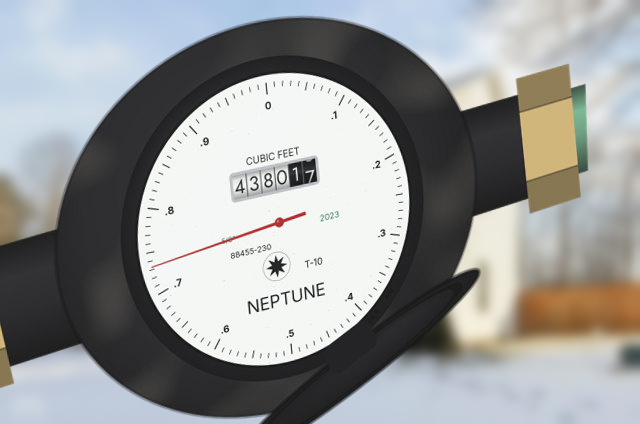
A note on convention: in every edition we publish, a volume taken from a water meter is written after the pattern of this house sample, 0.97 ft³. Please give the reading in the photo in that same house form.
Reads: 438016.73 ft³
